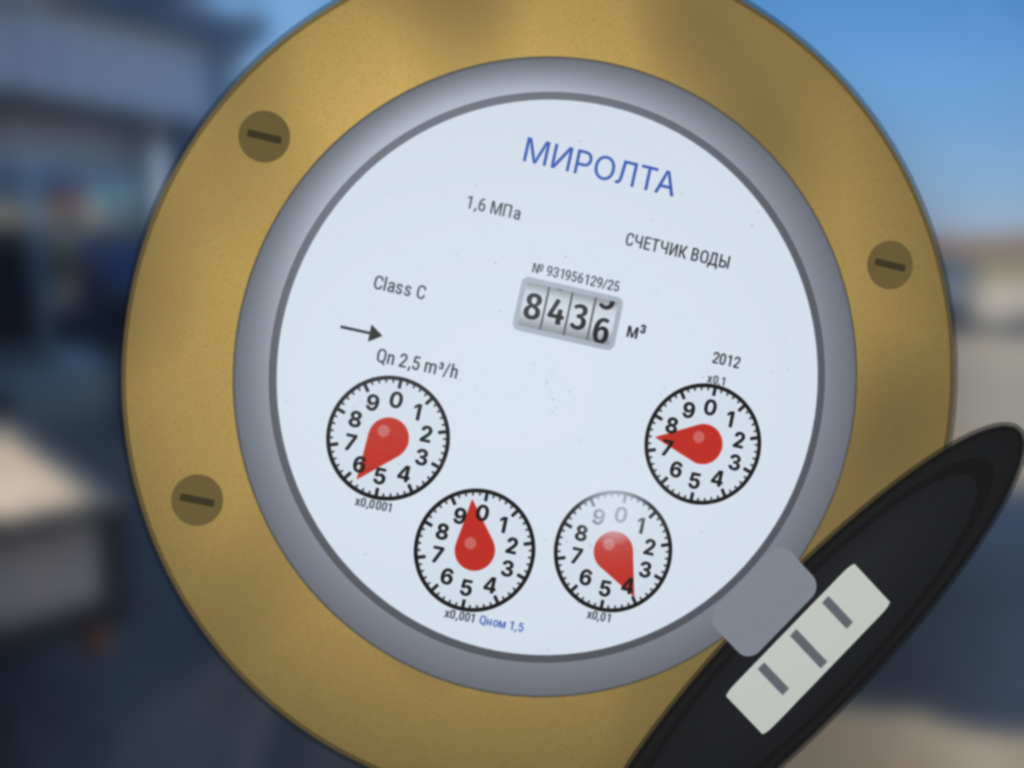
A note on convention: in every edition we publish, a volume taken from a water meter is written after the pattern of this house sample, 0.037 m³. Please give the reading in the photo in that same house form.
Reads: 8435.7395 m³
